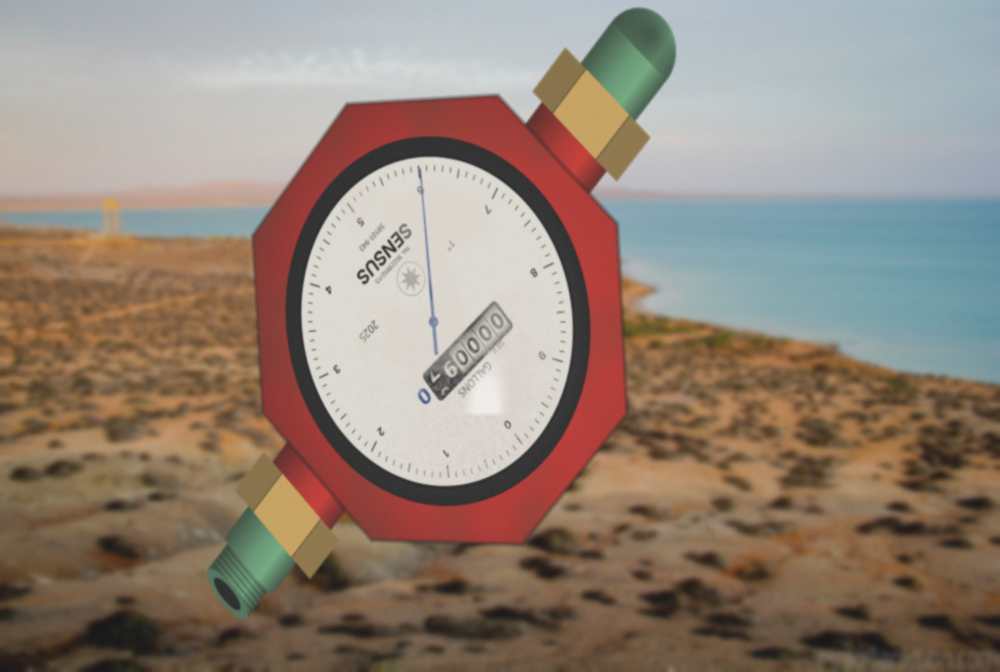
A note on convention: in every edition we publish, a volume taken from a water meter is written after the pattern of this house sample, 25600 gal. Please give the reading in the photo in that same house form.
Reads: 966.0 gal
